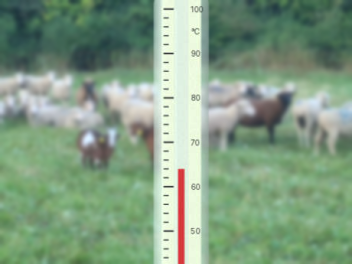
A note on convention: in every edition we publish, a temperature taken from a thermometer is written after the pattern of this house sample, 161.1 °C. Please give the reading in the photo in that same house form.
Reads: 64 °C
